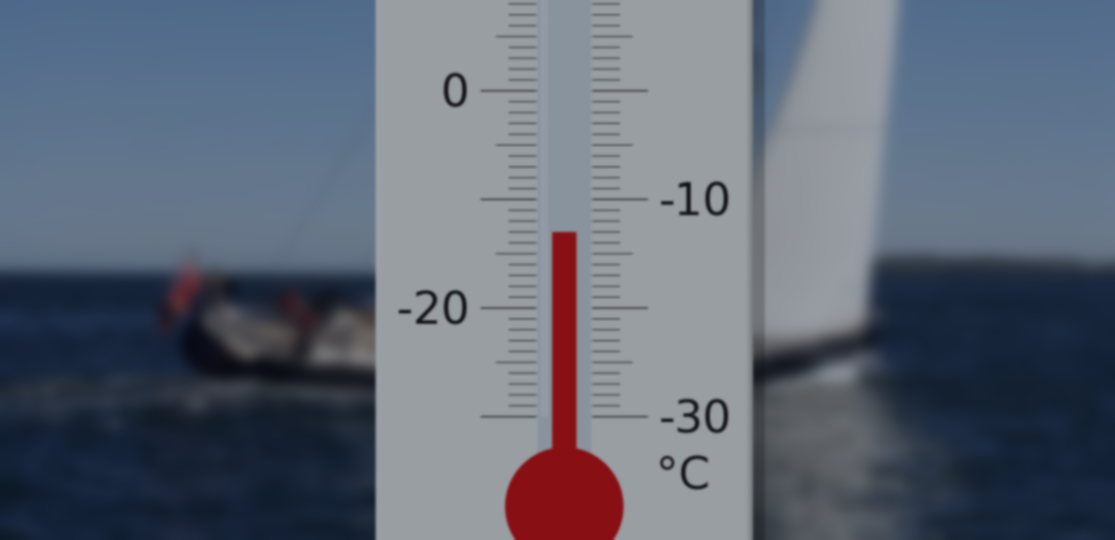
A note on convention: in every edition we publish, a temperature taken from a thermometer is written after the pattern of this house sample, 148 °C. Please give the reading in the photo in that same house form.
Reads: -13 °C
